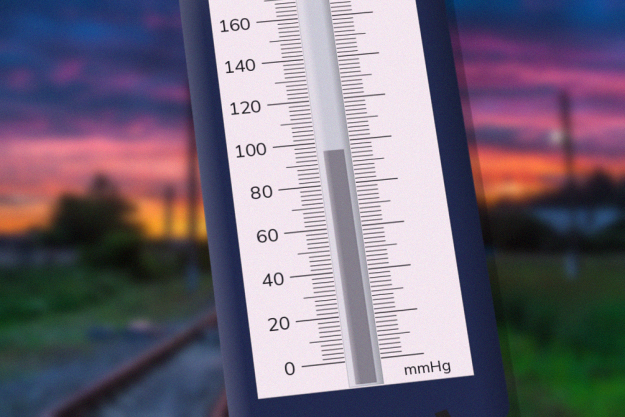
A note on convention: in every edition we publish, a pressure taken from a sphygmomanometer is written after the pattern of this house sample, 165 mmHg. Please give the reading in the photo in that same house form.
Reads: 96 mmHg
